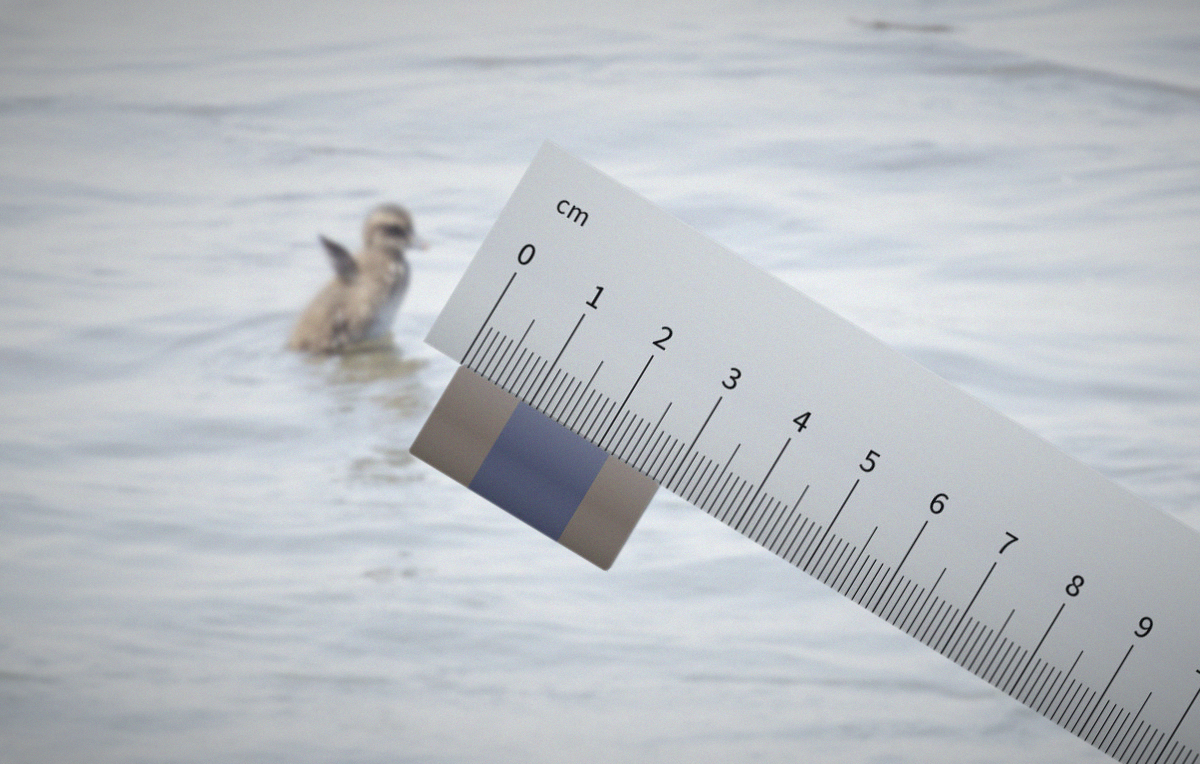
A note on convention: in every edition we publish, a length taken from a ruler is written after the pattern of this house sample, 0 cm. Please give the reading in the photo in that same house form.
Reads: 2.9 cm
